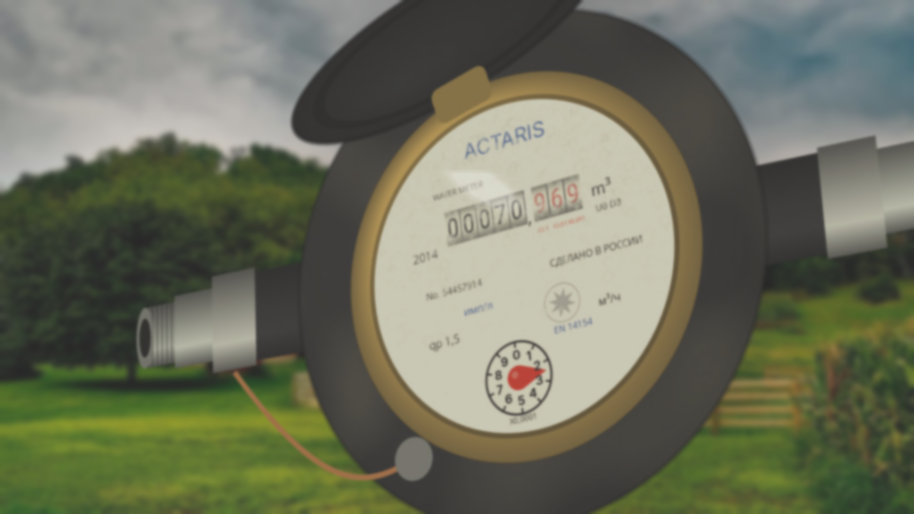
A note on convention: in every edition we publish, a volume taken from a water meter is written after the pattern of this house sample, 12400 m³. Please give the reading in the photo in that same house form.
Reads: 70.9692 m³
